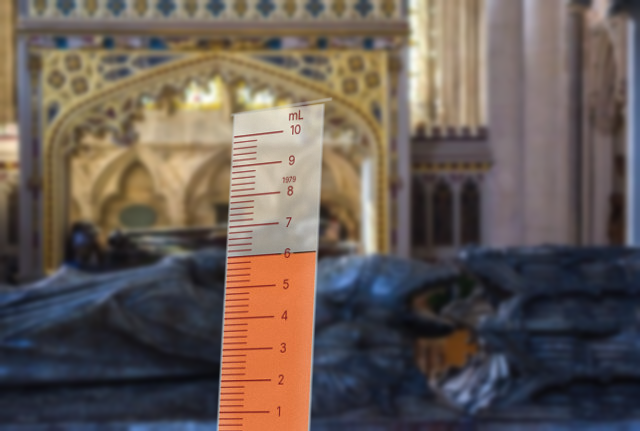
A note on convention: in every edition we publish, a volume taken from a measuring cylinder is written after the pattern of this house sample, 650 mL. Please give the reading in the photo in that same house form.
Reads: 6 mL
